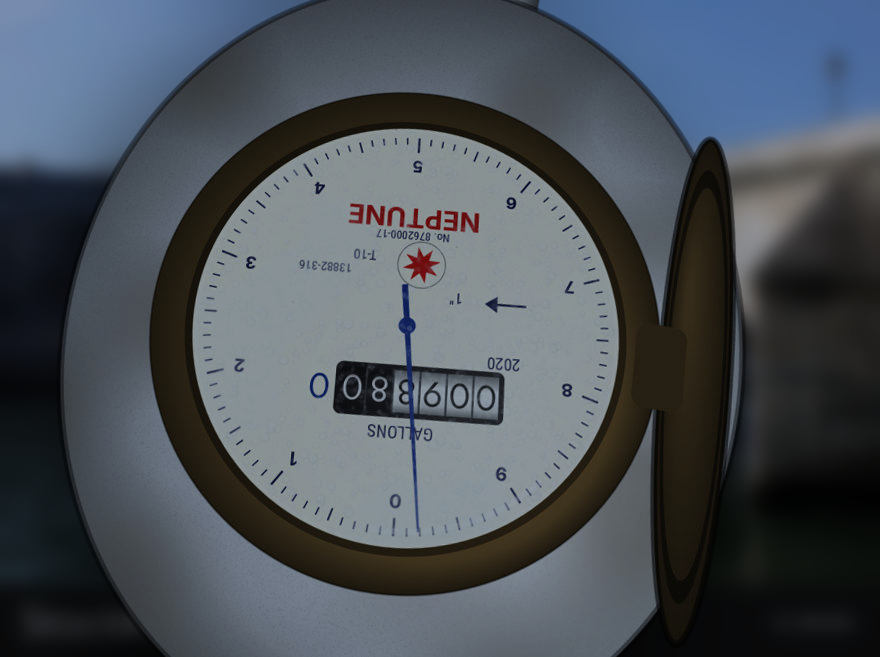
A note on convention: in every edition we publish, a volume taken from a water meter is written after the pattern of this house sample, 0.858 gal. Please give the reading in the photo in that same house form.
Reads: 98799.8 gal
